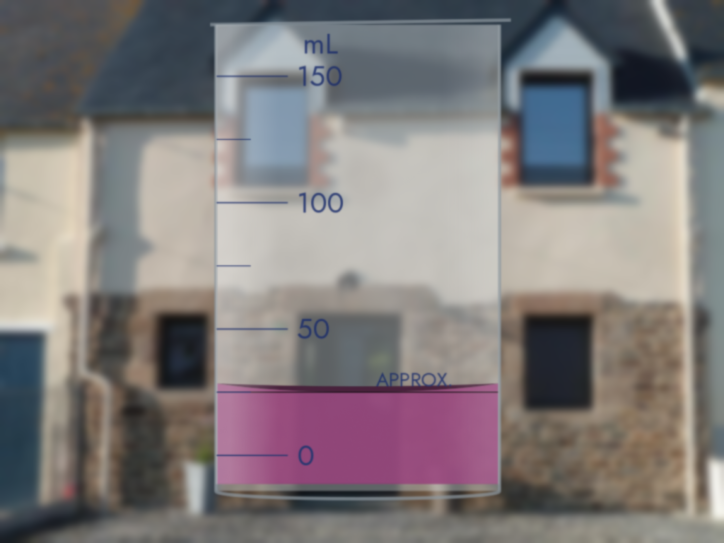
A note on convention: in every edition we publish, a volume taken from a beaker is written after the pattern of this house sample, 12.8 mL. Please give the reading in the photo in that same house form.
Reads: 25 mL
